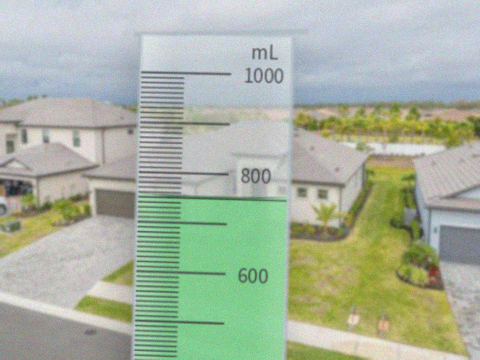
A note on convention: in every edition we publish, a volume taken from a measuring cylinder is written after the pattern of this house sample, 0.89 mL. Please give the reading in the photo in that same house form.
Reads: 750 mL
